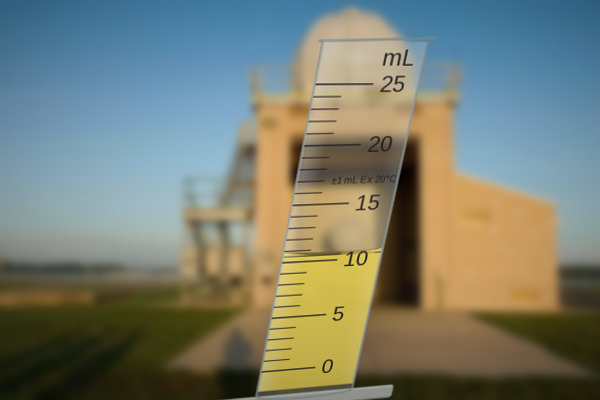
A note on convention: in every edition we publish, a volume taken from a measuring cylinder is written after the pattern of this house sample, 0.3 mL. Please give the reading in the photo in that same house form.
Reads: 10.5 mL
